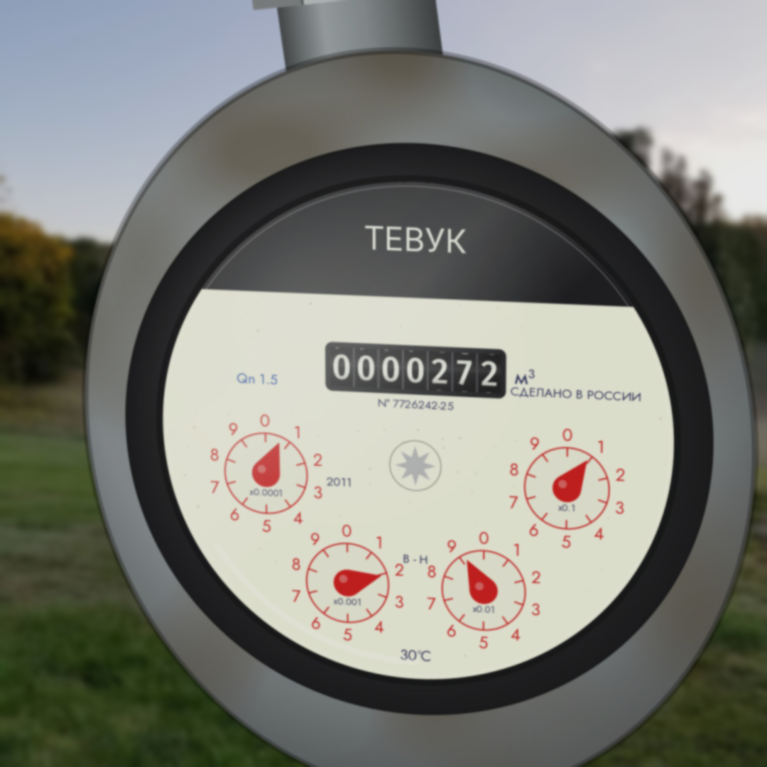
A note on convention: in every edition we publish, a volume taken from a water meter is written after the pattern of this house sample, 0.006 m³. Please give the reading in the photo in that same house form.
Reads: 272.0920 m³
